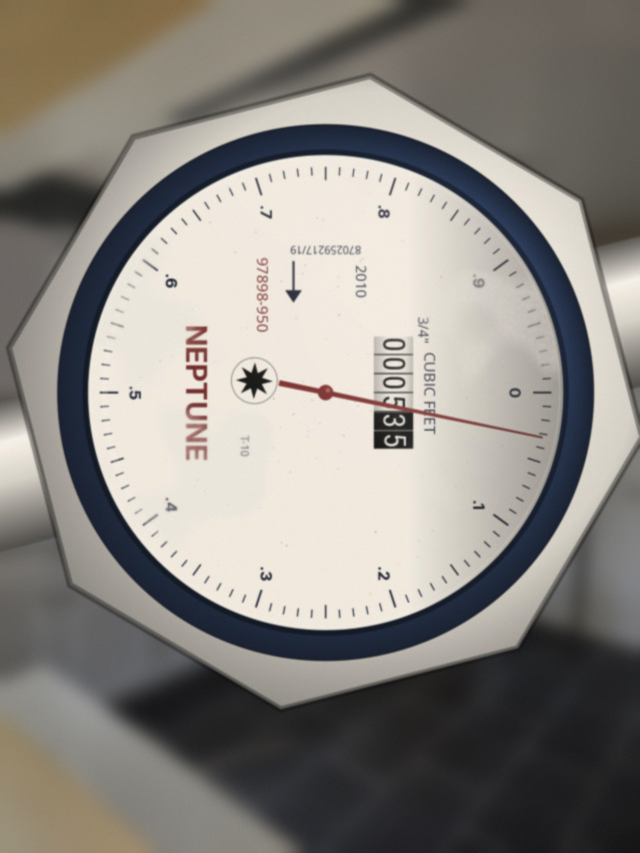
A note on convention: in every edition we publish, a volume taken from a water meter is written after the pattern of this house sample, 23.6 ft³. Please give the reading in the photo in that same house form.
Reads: 535.03 ft³
